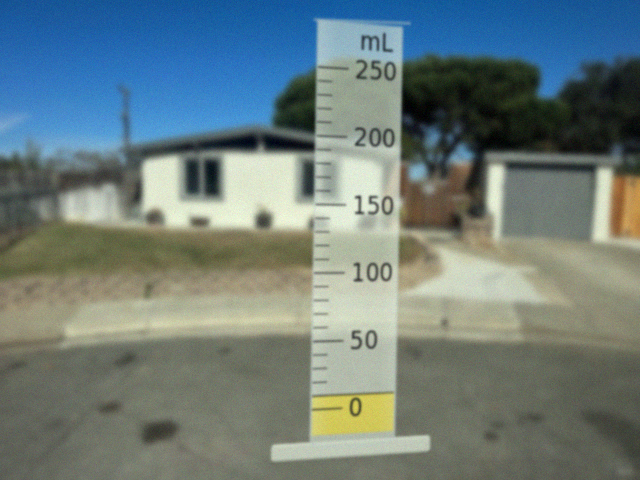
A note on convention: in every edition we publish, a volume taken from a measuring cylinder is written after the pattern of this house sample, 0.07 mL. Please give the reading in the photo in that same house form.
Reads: 10 mL
